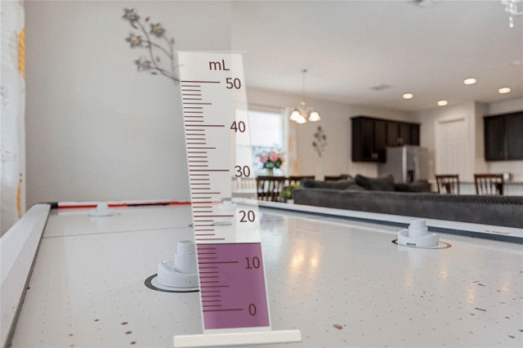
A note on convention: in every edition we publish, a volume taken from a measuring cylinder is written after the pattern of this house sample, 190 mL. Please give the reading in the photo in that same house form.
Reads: 14 mL
